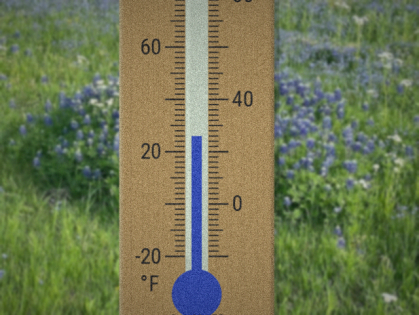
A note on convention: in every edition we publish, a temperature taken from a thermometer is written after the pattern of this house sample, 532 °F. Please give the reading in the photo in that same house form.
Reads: 26 °F
